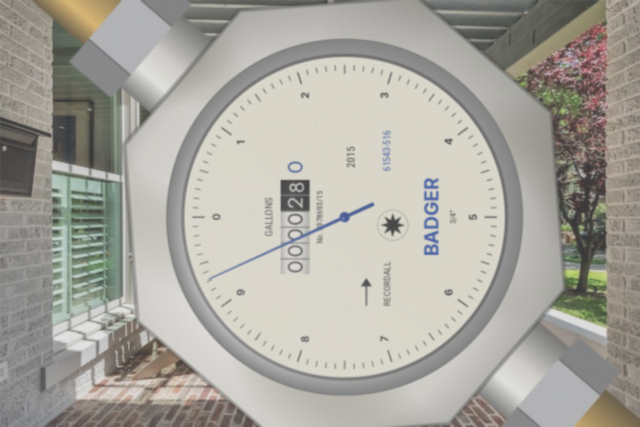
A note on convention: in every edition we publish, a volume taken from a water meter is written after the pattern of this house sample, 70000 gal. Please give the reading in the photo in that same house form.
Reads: 279.3 gal
